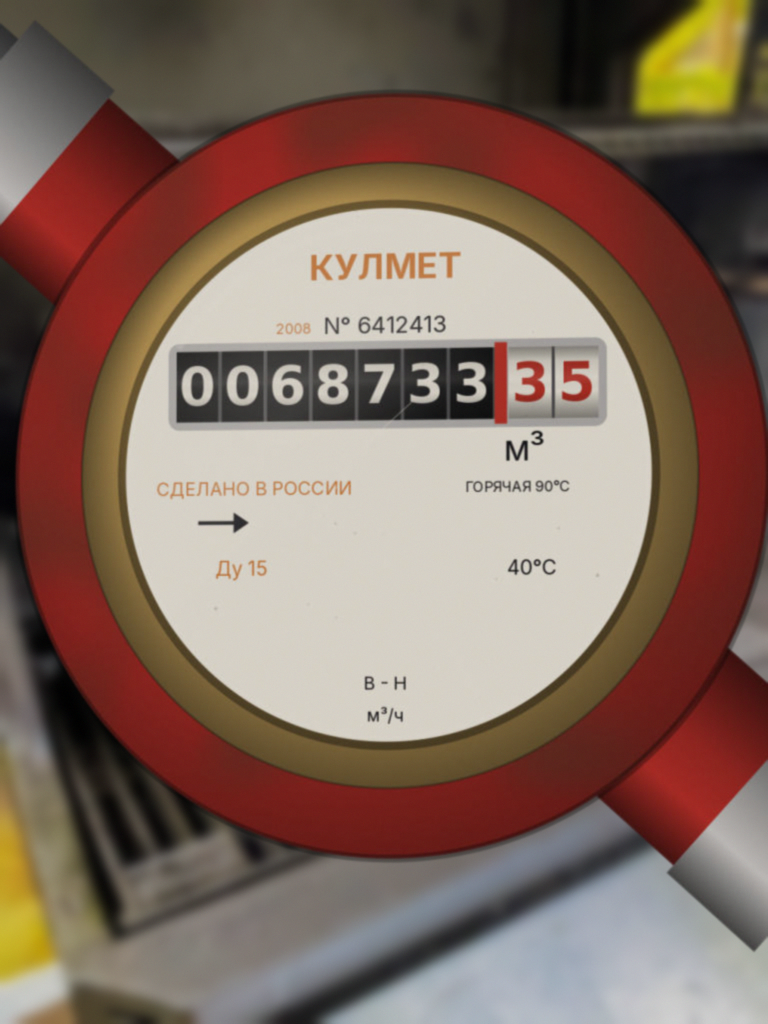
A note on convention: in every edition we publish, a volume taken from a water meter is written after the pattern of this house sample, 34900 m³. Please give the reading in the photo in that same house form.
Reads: 68733.35 m³
